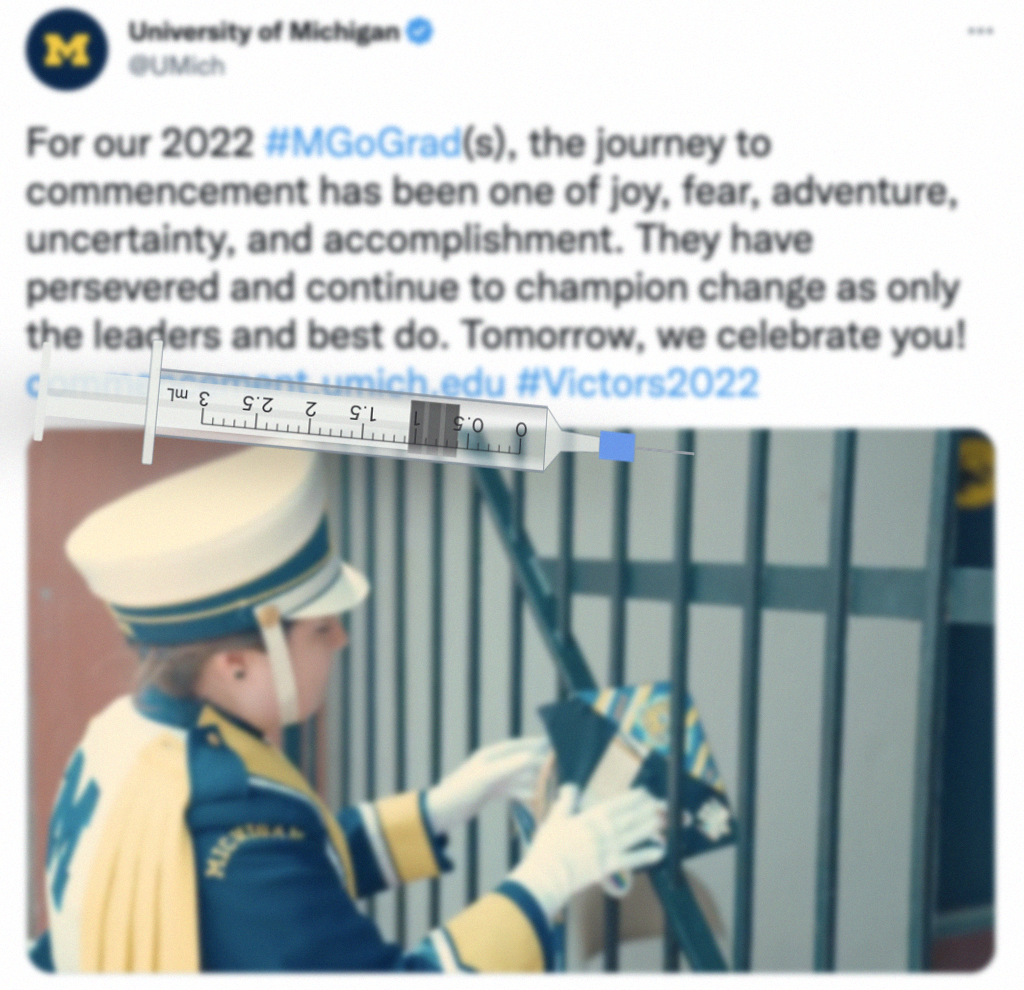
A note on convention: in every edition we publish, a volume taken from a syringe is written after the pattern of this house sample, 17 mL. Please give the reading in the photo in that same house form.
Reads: 0.6 mL
